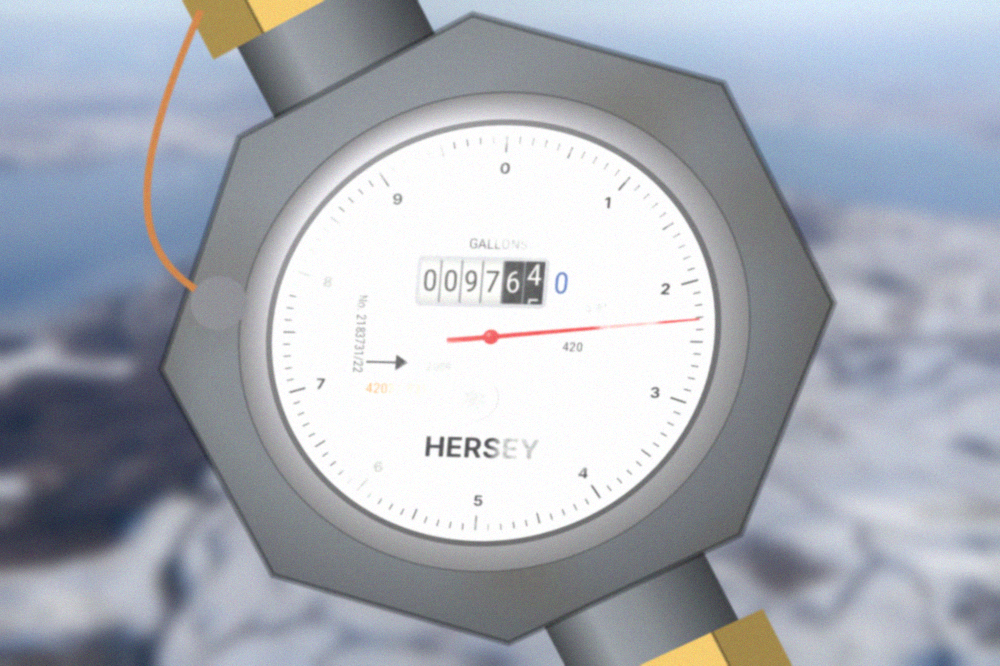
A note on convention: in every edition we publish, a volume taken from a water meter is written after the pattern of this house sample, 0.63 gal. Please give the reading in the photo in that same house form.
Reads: 97642.3 gal
